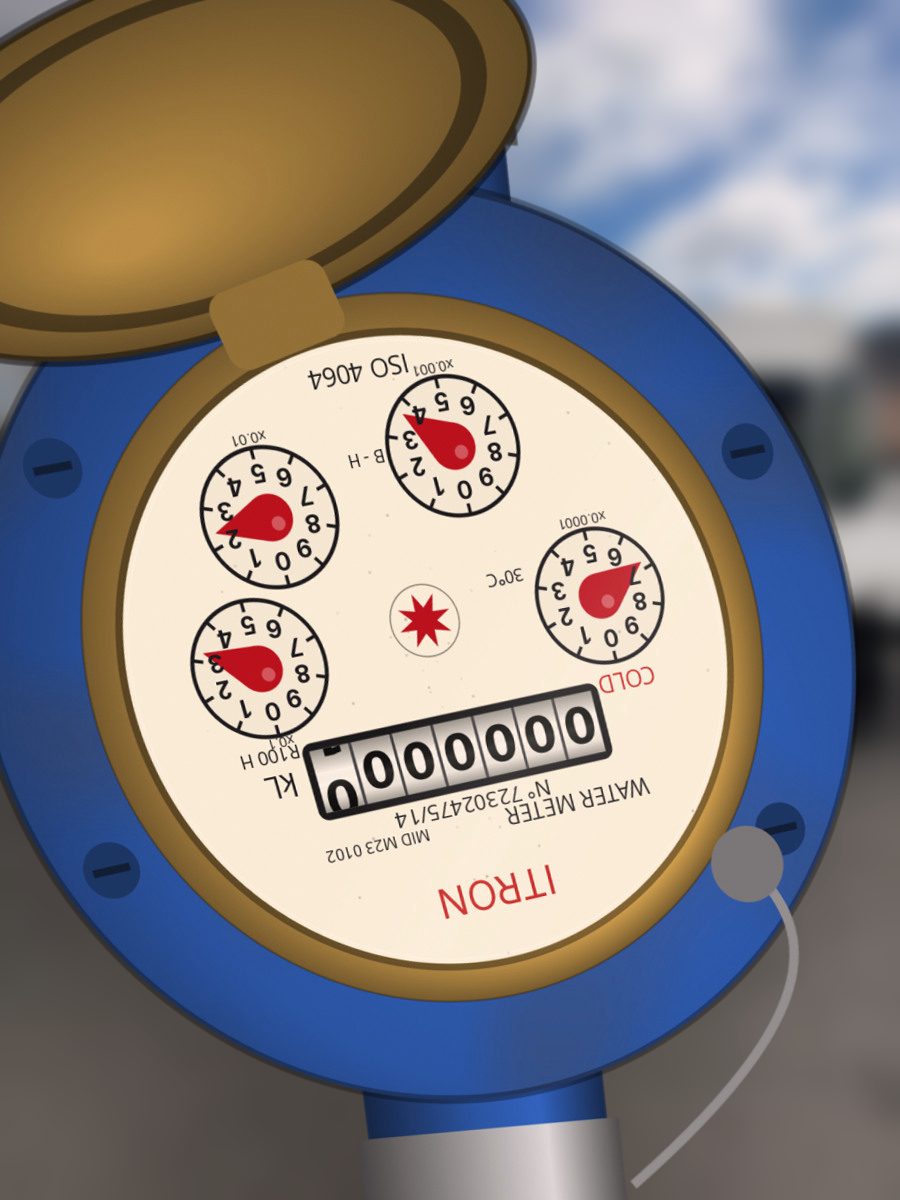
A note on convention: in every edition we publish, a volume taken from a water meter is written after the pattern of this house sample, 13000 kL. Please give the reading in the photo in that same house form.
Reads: 0.3236 kL
